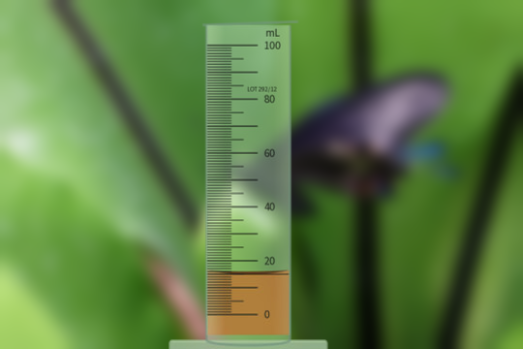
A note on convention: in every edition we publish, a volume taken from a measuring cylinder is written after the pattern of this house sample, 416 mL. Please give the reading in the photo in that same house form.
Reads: 15 mL
